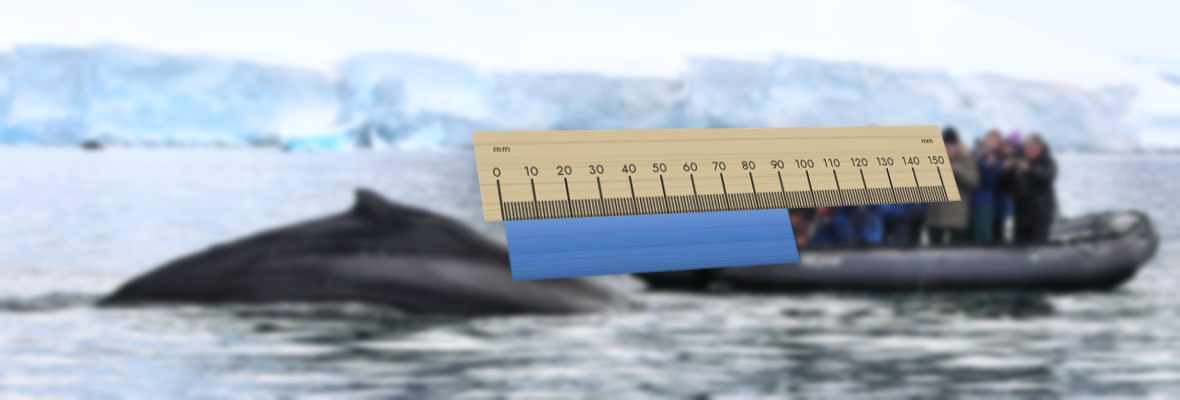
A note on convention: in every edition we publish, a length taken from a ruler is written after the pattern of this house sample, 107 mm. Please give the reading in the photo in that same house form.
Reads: 90 mm
